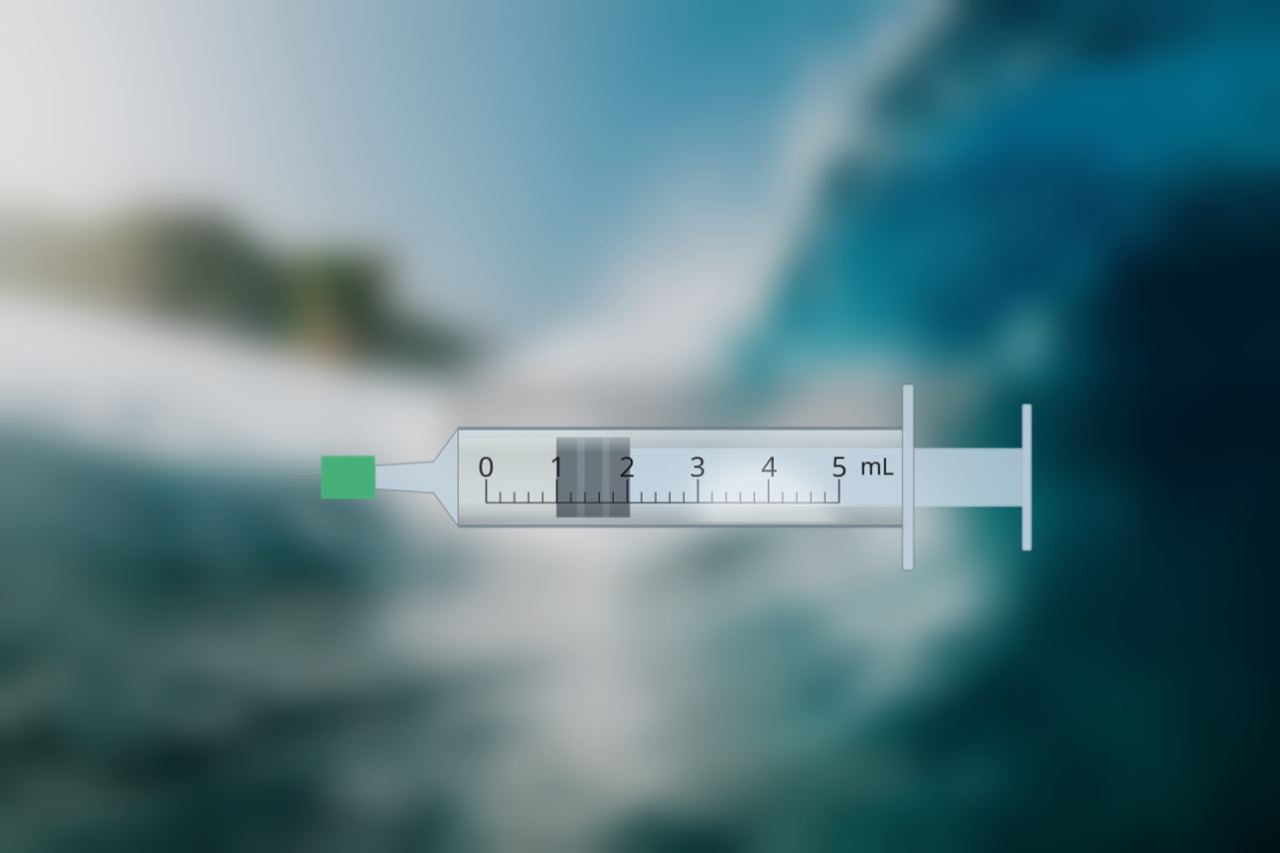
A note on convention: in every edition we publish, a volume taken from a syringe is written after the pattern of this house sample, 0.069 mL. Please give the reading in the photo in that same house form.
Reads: 1 mL
